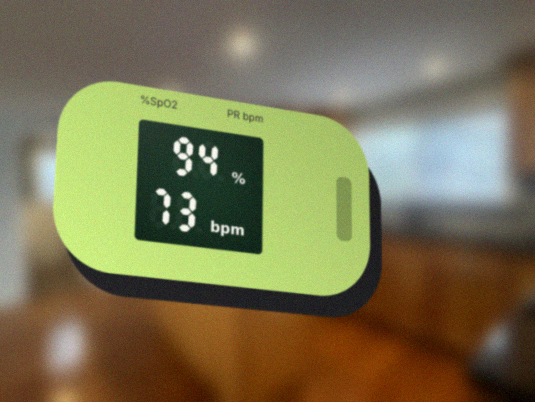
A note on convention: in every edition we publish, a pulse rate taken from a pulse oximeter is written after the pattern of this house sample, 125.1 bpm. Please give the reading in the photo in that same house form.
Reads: 73 bpm
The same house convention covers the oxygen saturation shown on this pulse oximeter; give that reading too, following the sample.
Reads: 94 %
